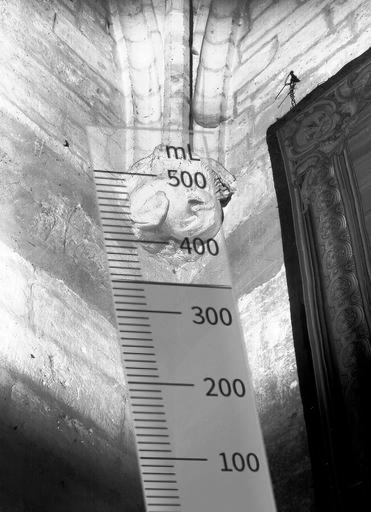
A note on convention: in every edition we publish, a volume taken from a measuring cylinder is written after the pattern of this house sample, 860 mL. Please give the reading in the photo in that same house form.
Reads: 340 mL
